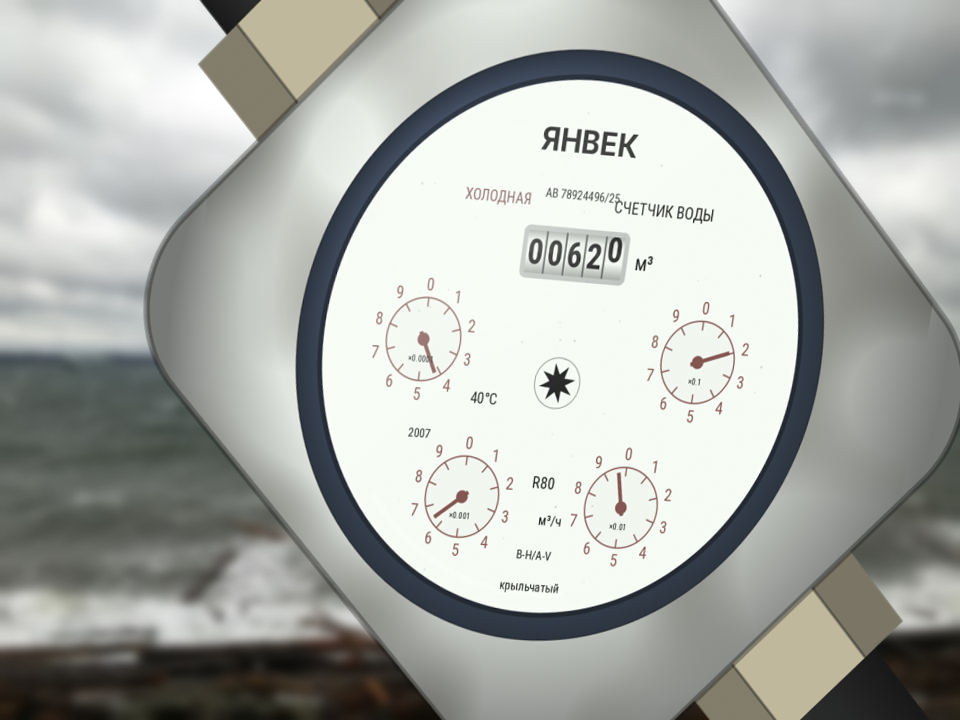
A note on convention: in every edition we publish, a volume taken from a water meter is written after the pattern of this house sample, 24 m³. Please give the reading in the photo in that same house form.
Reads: 620.1964 m³
